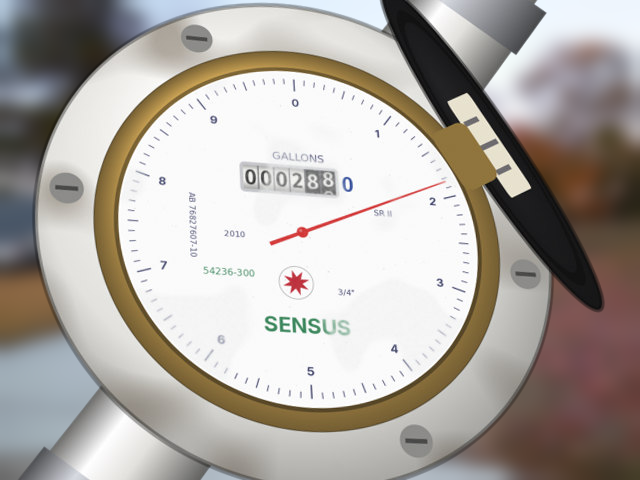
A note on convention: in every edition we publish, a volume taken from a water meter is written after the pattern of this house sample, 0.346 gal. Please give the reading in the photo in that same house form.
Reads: 2881.8 gal
